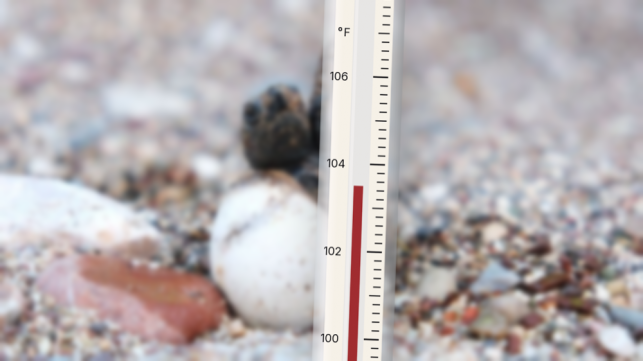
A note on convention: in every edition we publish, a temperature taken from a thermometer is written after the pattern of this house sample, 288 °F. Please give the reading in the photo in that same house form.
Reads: 103.5 °F
